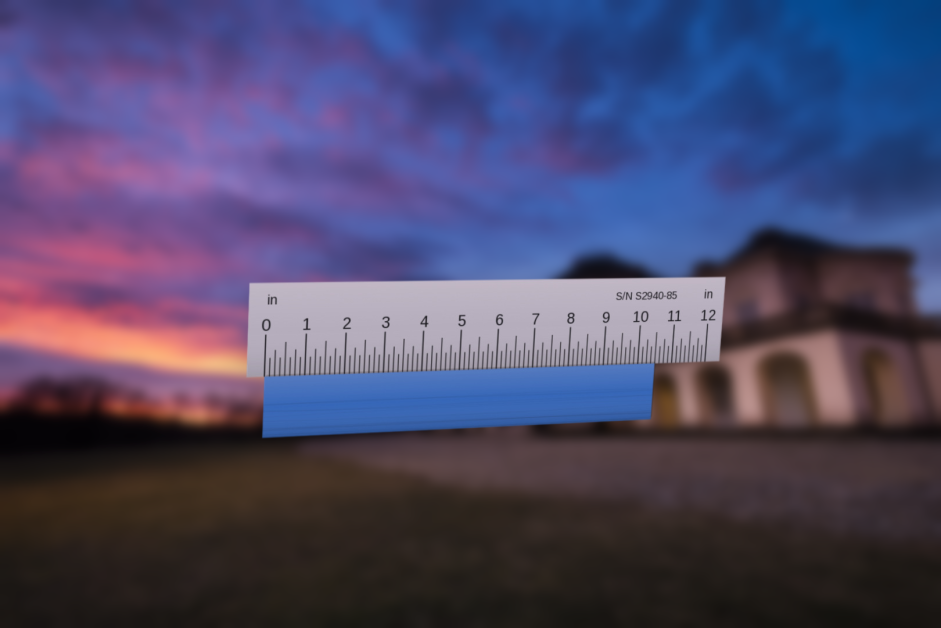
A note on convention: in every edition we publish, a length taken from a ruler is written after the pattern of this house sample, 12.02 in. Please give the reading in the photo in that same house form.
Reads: 10.5 in
